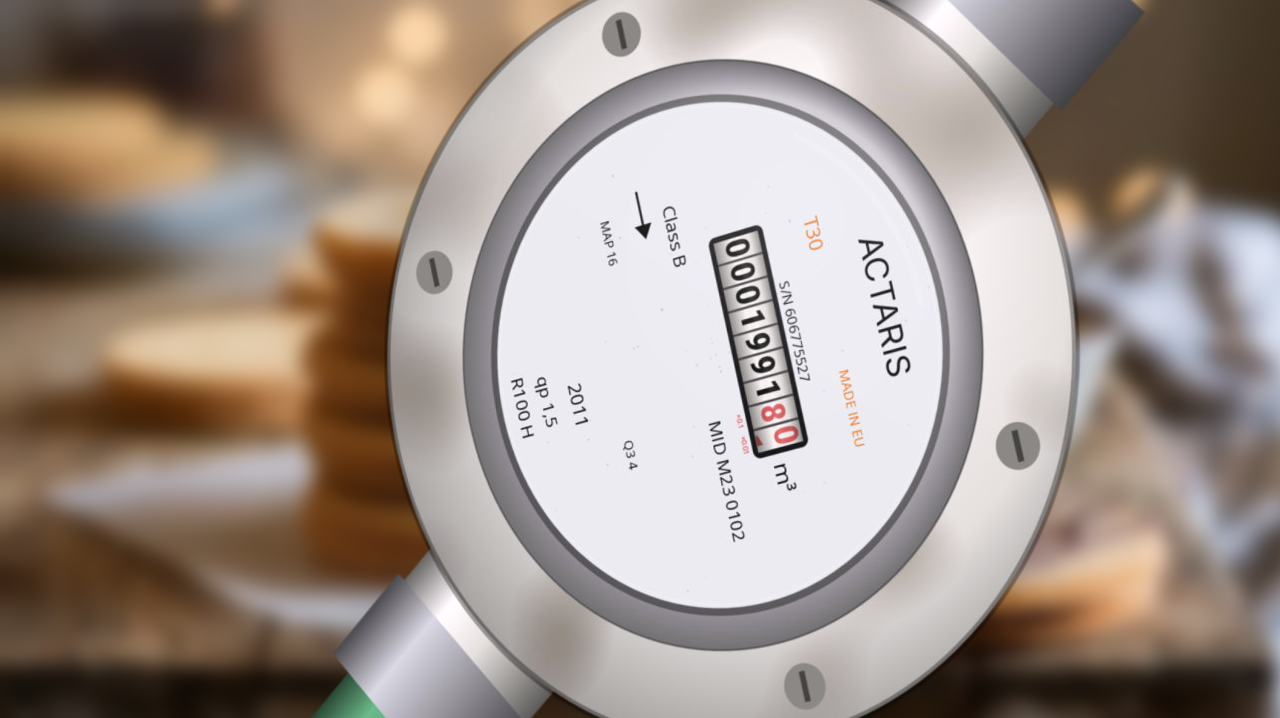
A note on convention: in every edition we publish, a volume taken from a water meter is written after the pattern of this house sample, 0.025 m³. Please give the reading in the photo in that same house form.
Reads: 1991.80 m³
